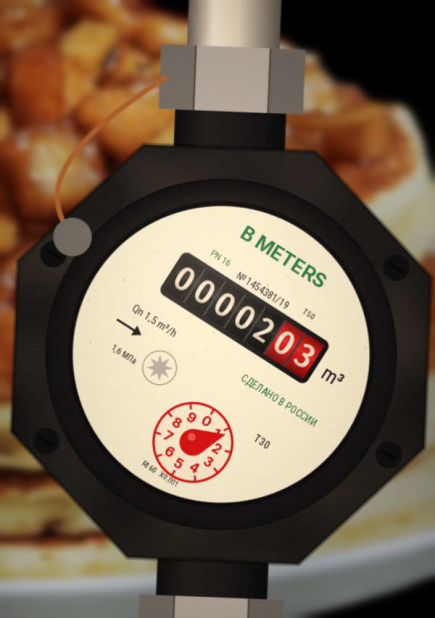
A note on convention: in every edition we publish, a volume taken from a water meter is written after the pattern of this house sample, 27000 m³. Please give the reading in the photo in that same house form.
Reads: 2.031 m³
